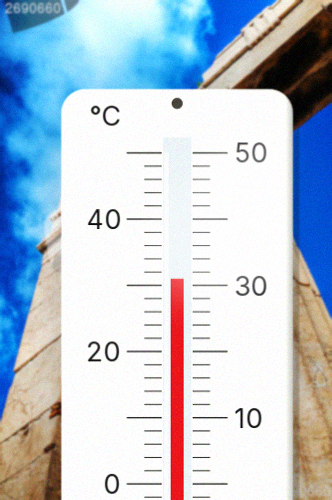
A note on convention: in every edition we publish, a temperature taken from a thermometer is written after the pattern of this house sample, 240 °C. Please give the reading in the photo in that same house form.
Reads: 31 °C
